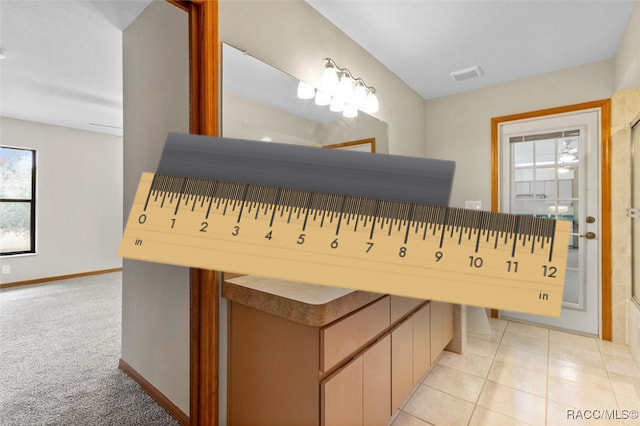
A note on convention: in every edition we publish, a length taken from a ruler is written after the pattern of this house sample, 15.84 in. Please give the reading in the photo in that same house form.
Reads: 9 in
